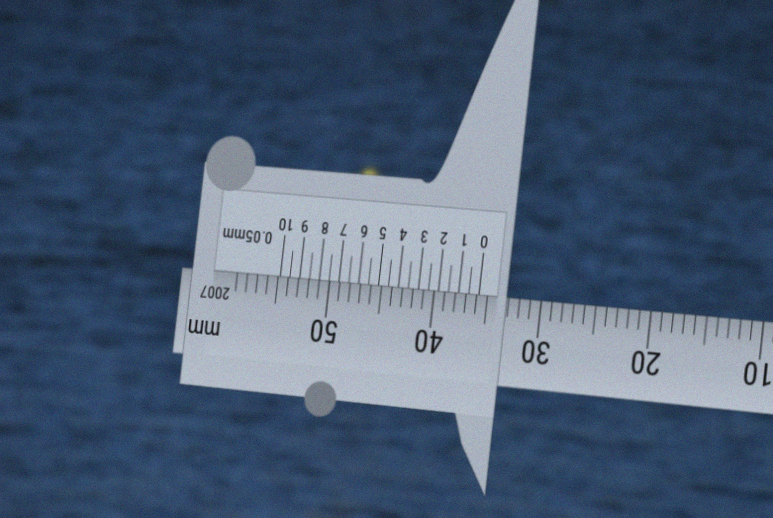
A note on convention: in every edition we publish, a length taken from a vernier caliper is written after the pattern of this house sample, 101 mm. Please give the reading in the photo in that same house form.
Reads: 35.8 mm
